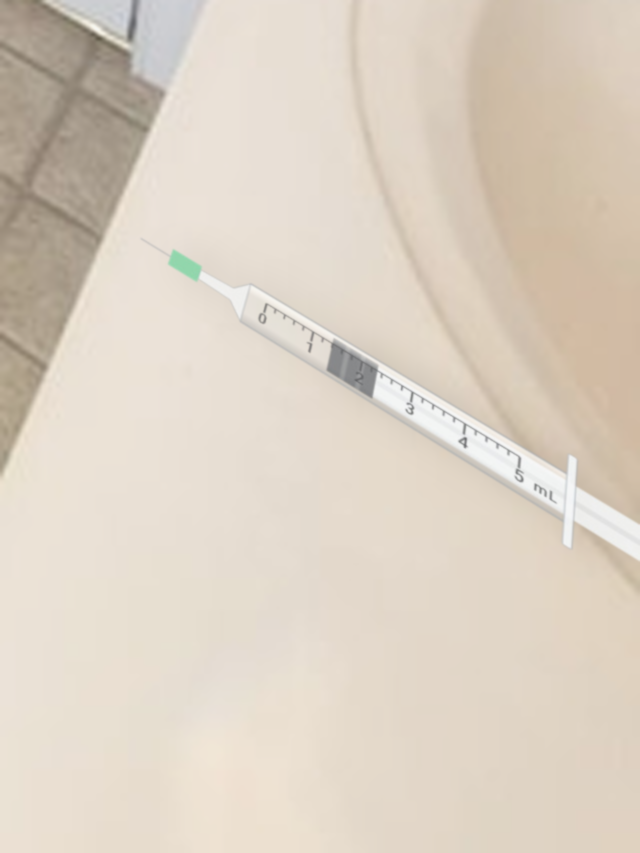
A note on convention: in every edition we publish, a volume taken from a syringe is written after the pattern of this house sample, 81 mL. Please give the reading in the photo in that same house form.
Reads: 1.4 mL
